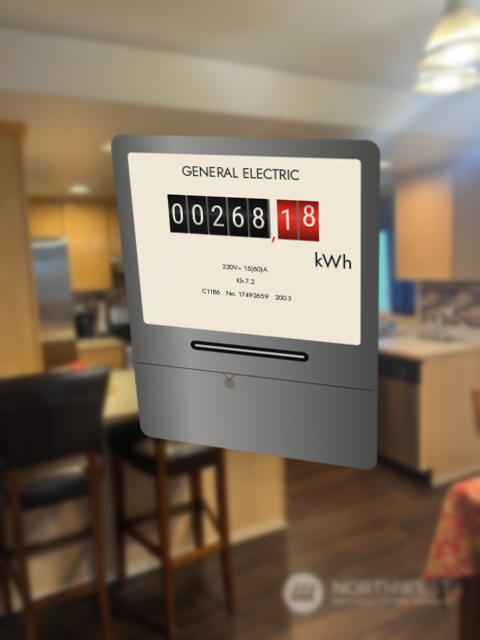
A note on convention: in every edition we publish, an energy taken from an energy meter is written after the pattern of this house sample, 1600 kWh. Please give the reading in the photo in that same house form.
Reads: 268.18 kWh
